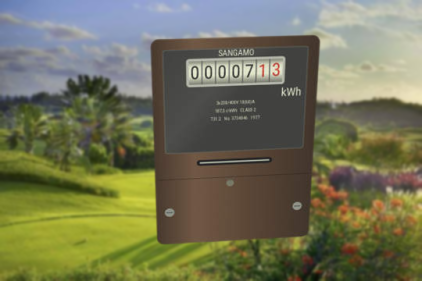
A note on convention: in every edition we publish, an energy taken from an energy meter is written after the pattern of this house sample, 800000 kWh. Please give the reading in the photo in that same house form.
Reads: 7.13 kWh
